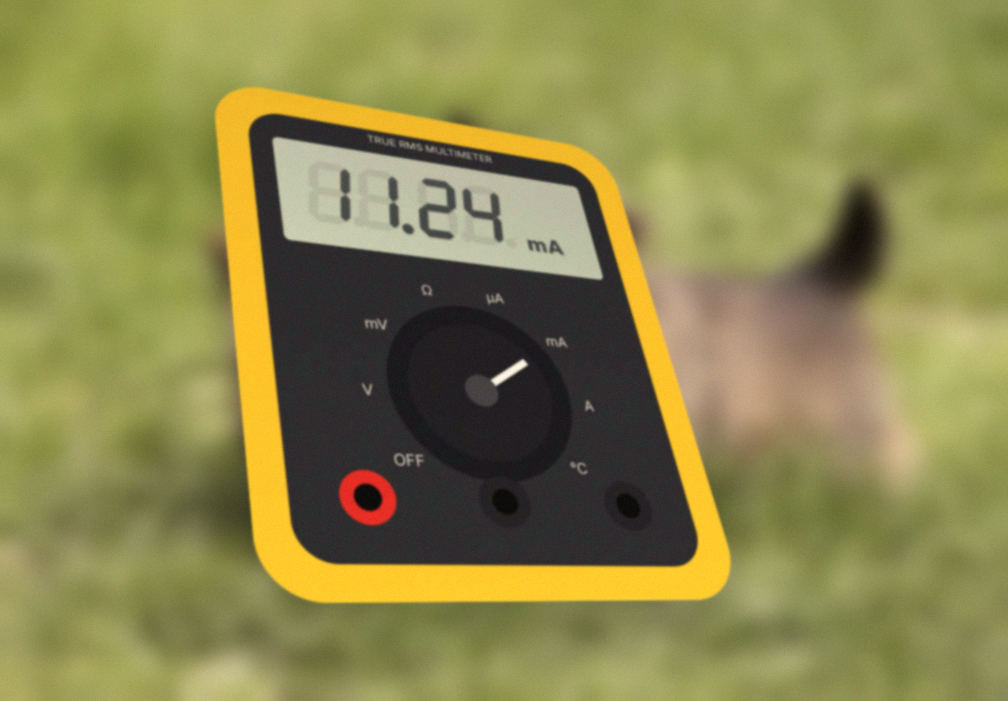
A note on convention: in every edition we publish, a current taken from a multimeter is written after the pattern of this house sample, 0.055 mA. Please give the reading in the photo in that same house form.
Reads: 11.24 mA
